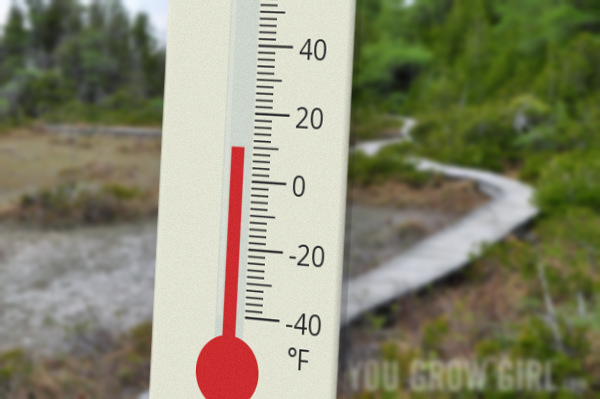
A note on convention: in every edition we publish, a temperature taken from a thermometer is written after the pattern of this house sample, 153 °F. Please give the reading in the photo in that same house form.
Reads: 10 °F
